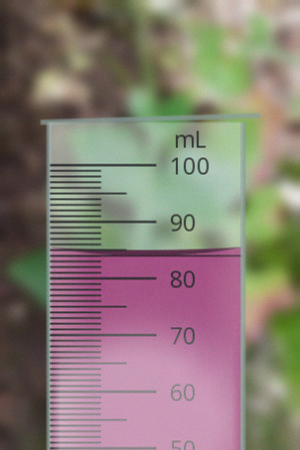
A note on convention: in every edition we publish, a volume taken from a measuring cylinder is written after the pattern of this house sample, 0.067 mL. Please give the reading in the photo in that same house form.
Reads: 84 mL
